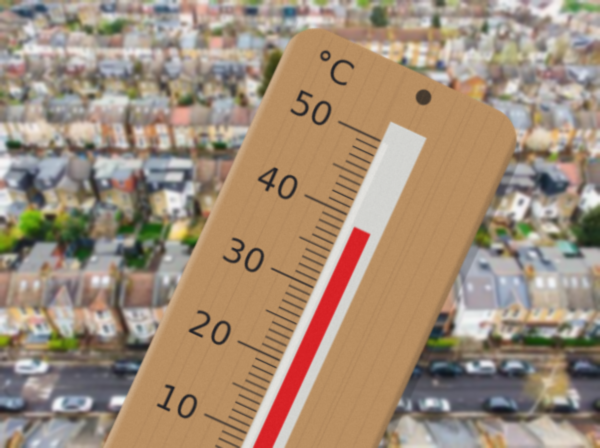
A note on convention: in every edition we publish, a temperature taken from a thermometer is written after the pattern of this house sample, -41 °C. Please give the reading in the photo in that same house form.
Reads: 39 °C
